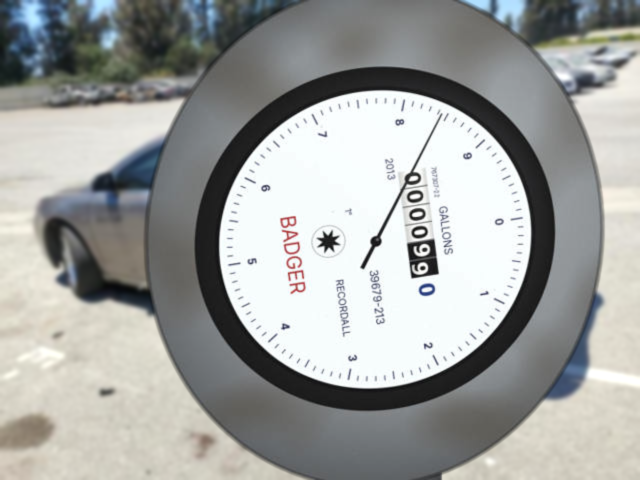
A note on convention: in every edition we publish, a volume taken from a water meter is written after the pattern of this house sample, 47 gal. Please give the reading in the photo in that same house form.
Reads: 988.4 gal
